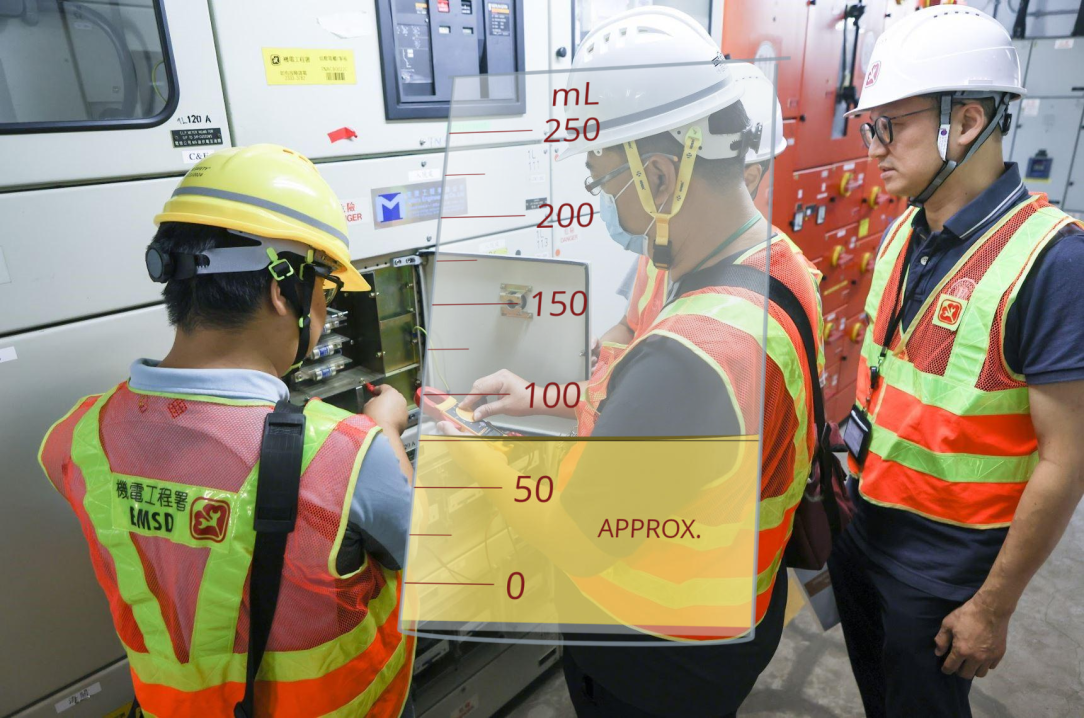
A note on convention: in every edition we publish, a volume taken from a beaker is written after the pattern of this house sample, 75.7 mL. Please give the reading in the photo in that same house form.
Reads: 75 mL
